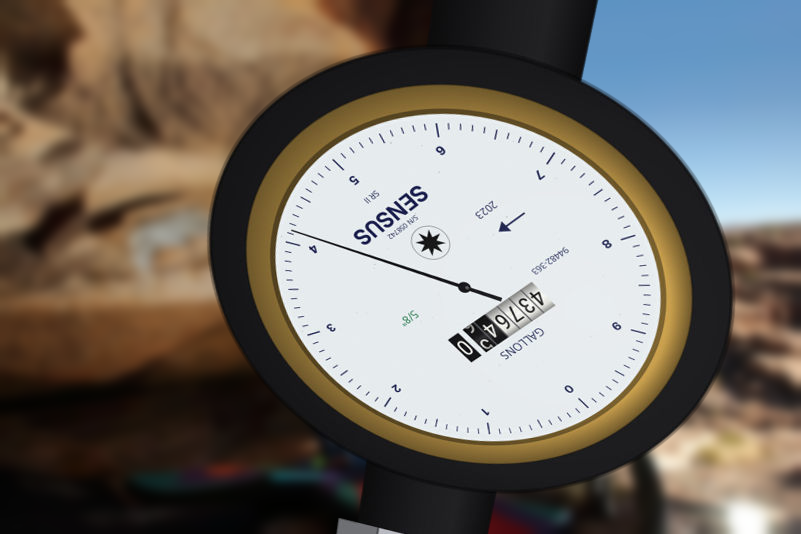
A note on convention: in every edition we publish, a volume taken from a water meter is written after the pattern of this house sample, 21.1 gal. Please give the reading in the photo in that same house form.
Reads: 4376454.1 gal
